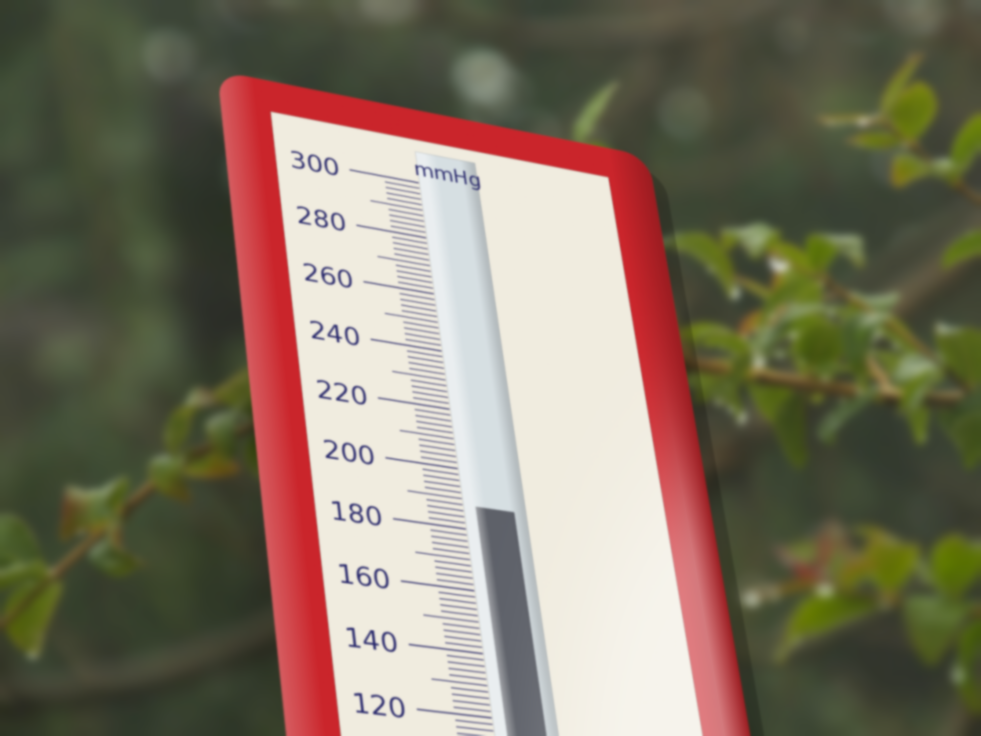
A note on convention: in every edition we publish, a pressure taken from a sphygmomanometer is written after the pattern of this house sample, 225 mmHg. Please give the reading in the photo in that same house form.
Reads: 188 mmHg
